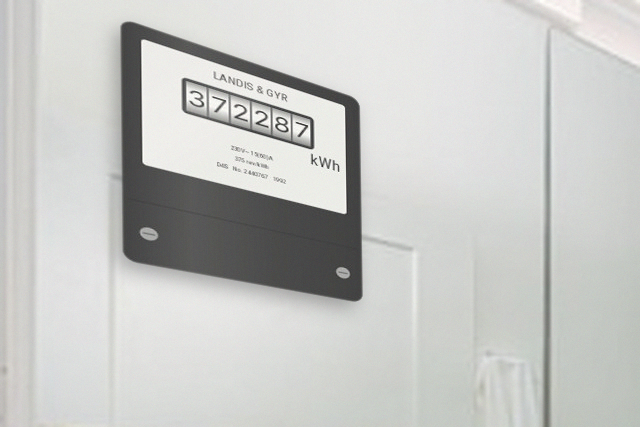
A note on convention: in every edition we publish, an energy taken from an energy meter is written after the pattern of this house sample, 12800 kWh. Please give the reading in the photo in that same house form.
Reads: 372287 kWh
